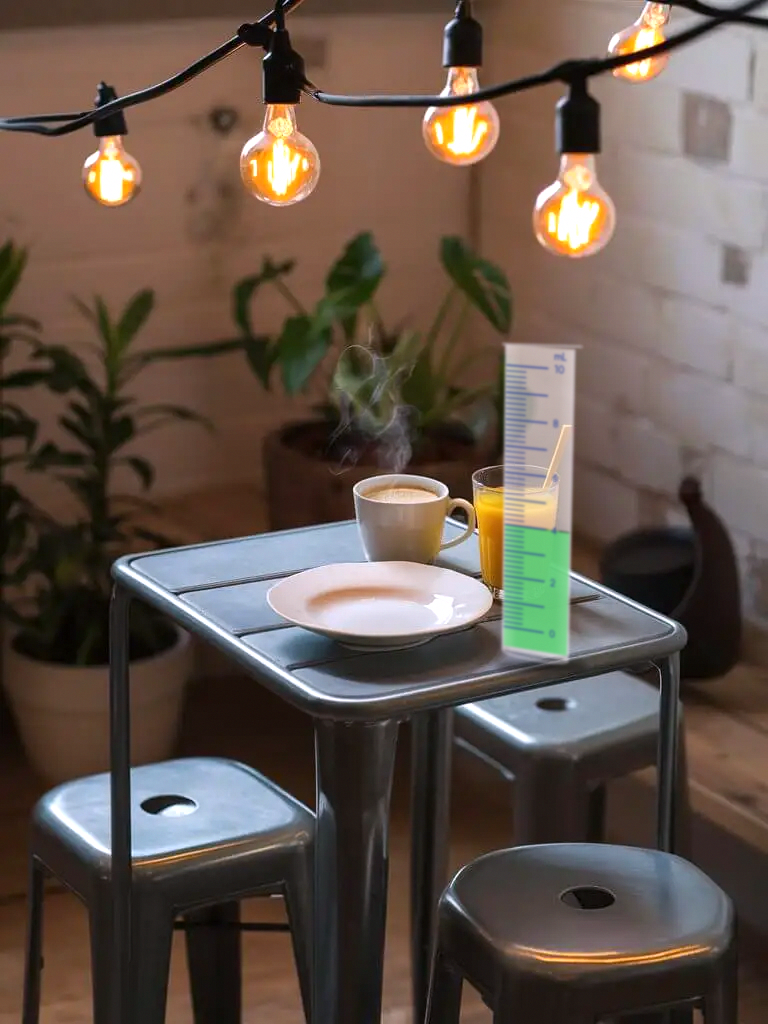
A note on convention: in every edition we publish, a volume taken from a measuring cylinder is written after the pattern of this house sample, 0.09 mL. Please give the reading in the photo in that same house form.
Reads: 4 mL
